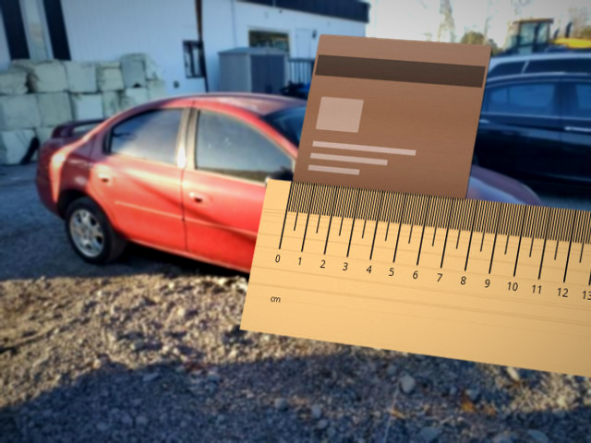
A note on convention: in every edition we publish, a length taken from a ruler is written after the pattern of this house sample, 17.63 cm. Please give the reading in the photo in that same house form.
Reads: 7.5 cm
